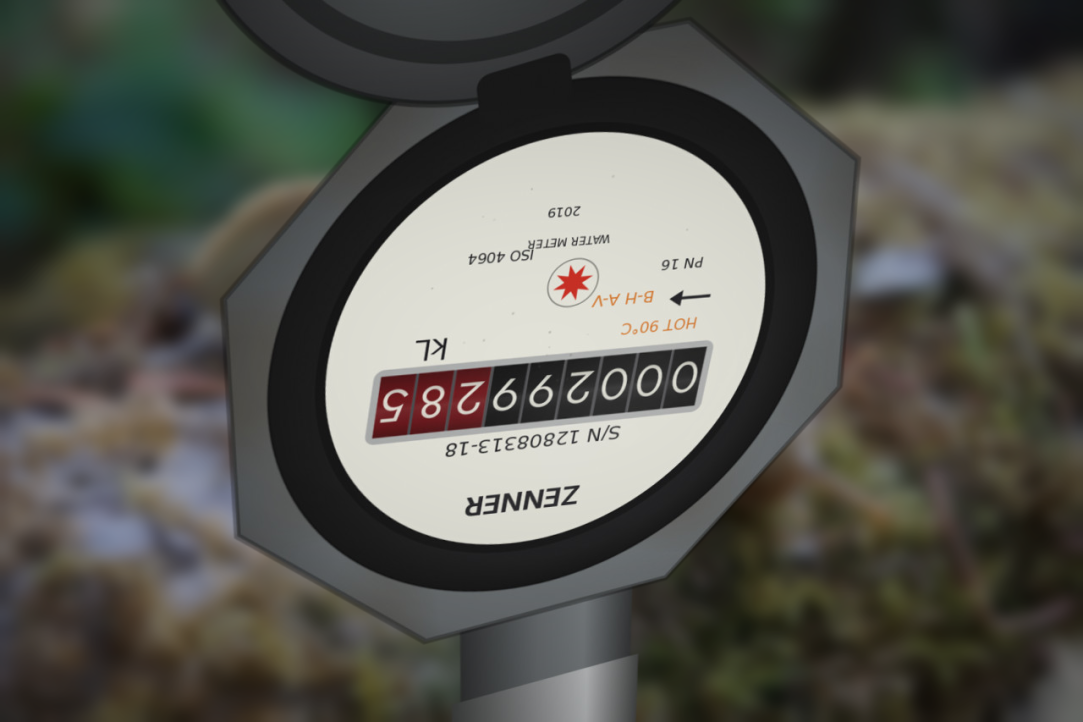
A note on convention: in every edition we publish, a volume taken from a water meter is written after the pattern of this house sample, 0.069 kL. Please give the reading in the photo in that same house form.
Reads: 299.285 kL
